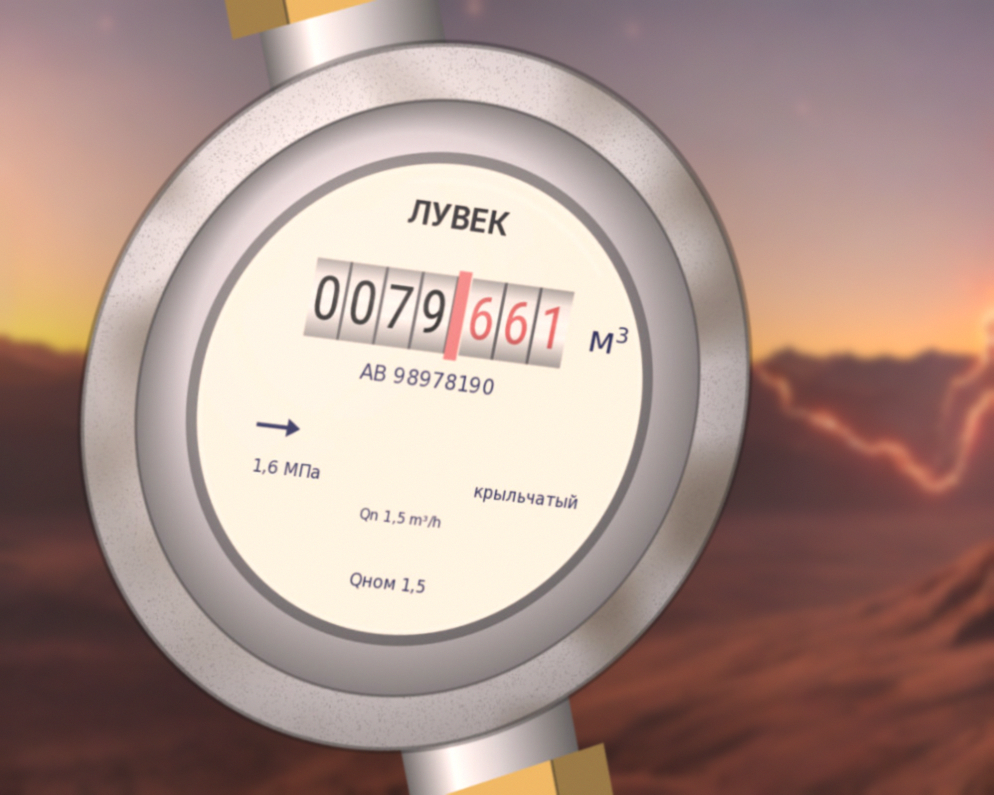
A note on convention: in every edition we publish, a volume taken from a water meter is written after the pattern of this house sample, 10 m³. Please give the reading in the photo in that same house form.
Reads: 79.661 m³
